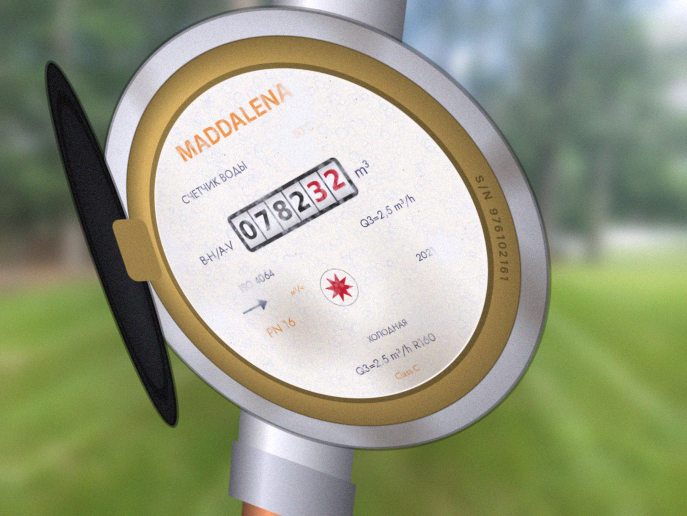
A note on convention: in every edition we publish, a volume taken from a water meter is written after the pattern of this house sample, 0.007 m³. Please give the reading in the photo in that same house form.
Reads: 782.32 m³
